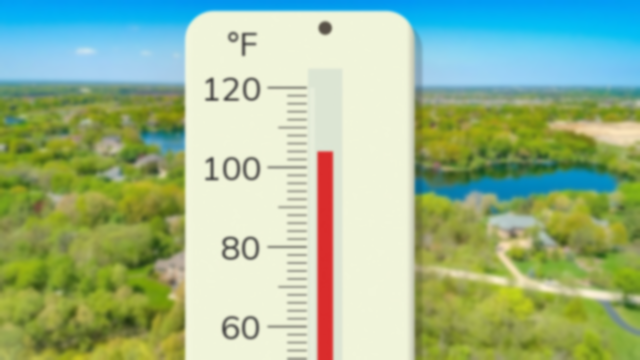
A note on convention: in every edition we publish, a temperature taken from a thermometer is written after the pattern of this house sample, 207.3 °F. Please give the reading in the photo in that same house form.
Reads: 104 °F
